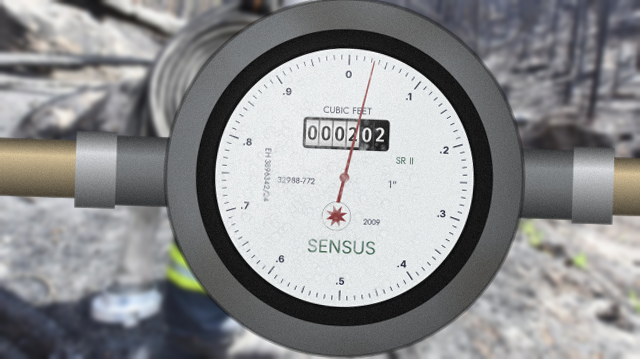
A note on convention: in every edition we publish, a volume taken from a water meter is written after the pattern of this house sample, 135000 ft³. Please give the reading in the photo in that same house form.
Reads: 202.03 ft³
